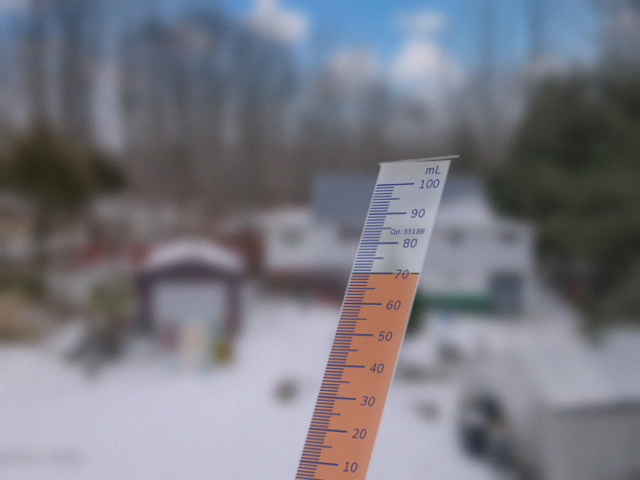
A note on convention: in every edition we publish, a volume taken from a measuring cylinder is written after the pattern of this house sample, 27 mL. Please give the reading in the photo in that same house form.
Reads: 70 mL
